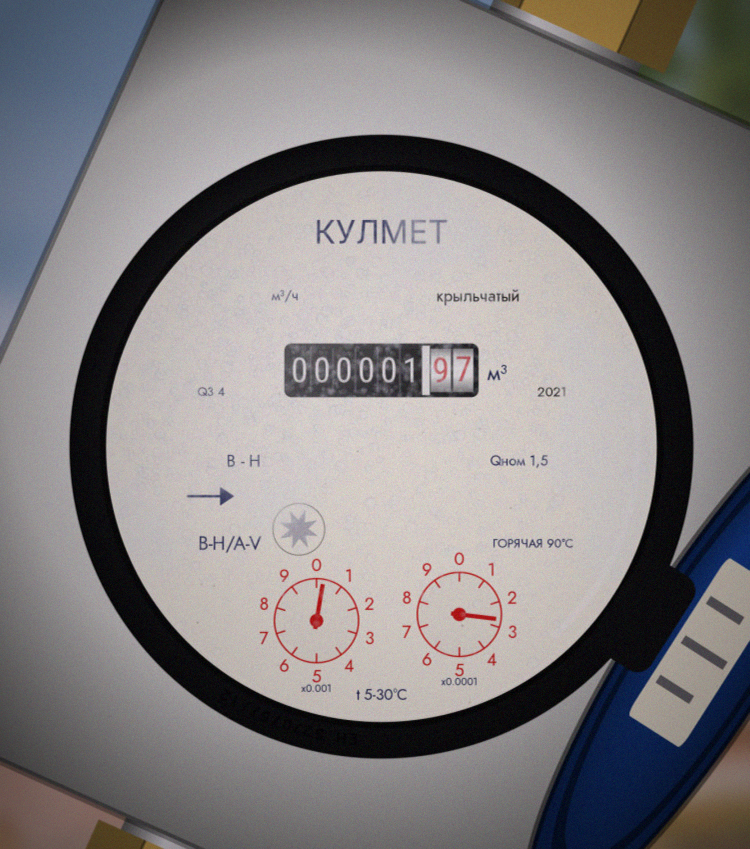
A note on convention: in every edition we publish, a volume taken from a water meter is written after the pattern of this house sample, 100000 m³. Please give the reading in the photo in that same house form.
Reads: 1.9702 m³
